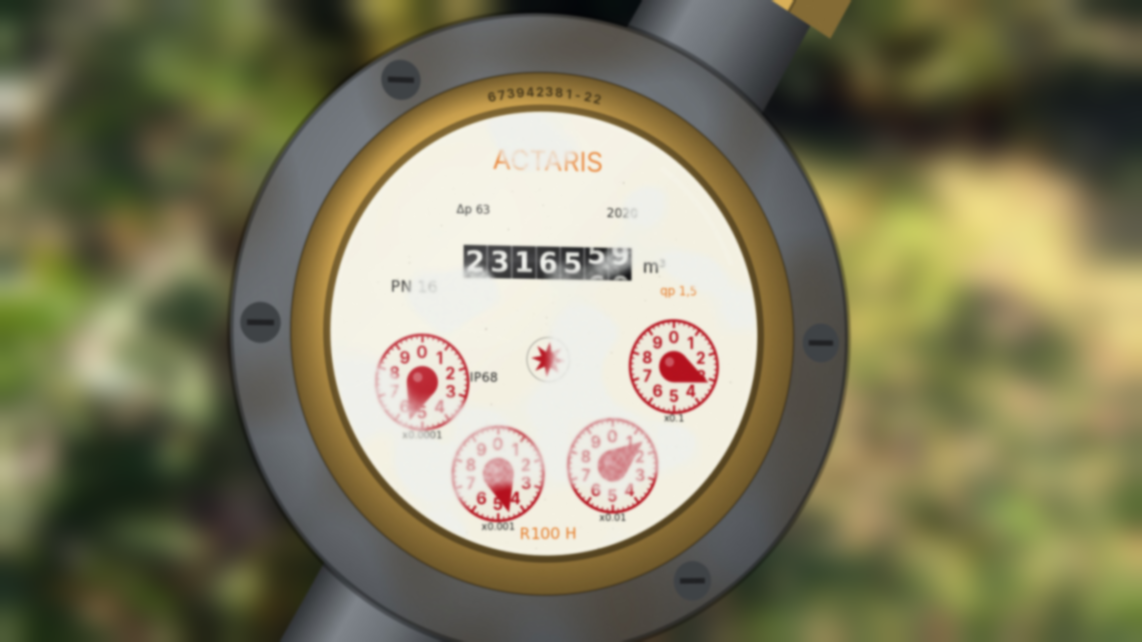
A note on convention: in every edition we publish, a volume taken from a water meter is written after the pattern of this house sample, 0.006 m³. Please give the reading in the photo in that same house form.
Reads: 2316559.3145 m³
